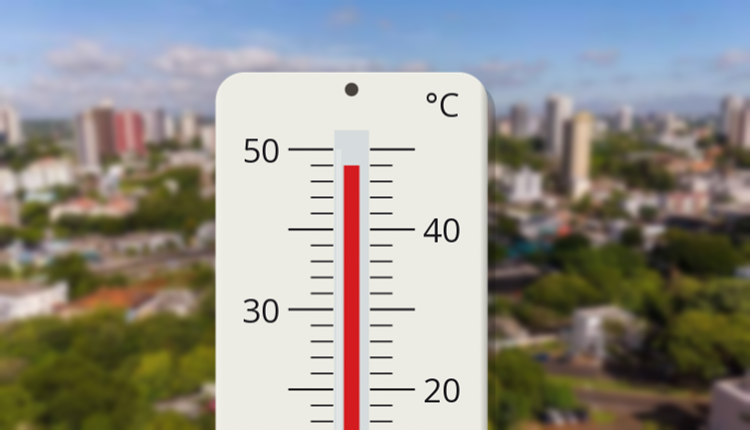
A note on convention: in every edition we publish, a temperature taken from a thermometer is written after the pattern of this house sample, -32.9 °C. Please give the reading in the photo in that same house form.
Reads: 48 °C
